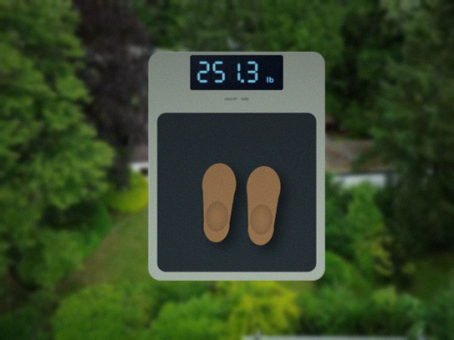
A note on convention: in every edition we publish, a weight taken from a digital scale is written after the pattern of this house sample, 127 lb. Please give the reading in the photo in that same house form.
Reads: 251.3 lb
